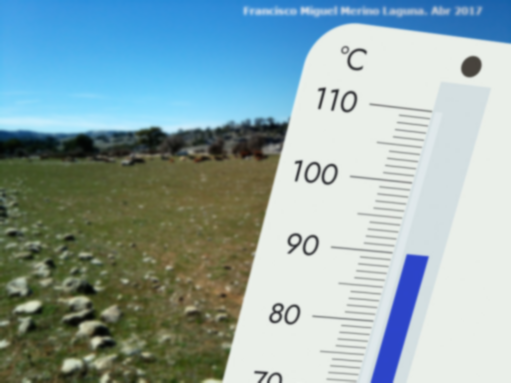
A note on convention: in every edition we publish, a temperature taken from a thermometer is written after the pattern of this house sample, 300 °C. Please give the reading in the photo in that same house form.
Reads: 90 °C
